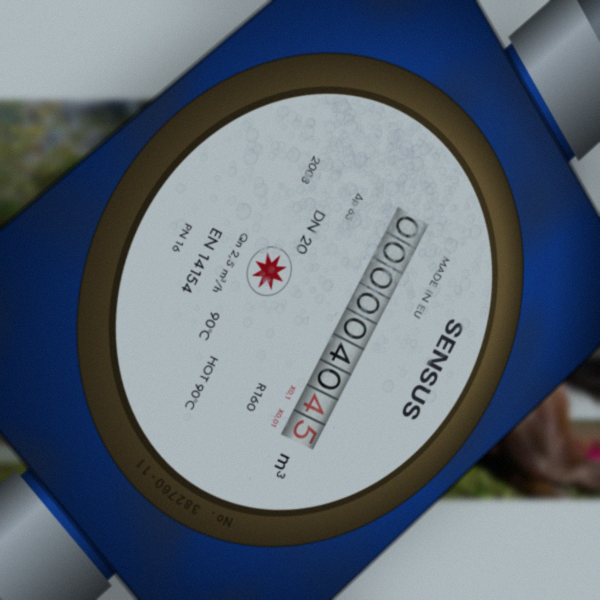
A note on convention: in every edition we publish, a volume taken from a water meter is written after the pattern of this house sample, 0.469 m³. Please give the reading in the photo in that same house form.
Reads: 40.45 m³
